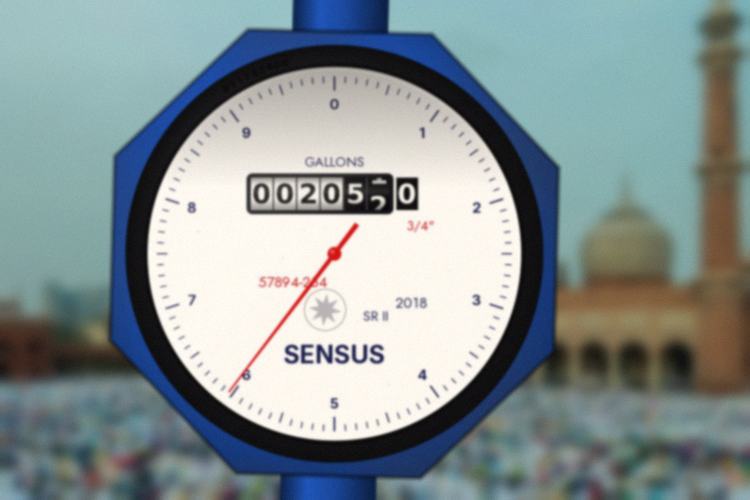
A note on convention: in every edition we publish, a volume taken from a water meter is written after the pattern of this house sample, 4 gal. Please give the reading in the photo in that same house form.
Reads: 20516.0 gal
